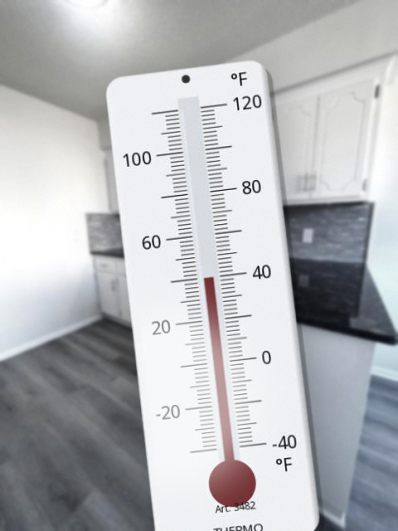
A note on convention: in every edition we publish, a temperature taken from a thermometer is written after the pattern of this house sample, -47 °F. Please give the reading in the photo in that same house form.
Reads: 40 °F
